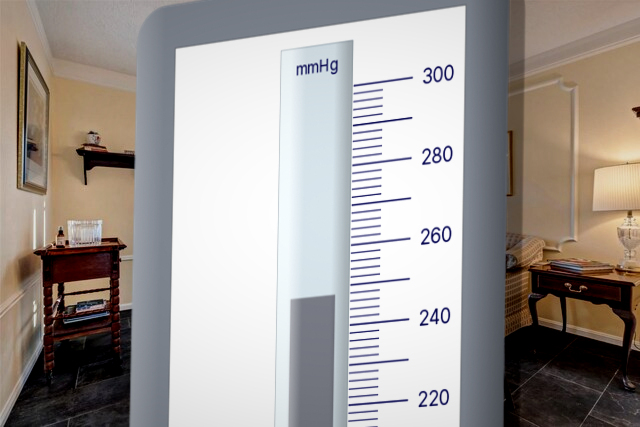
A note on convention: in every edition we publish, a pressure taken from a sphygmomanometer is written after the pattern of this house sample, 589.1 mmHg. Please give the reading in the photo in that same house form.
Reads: 248 mmHg
